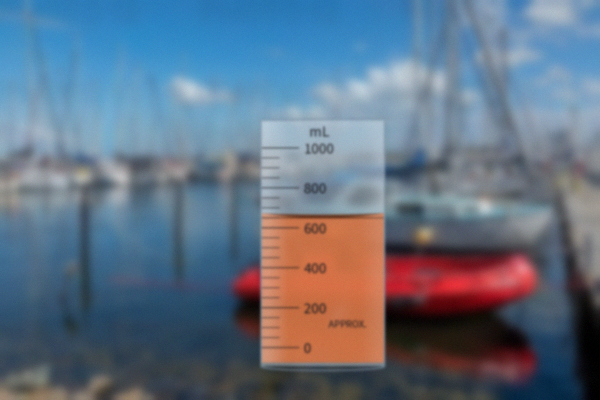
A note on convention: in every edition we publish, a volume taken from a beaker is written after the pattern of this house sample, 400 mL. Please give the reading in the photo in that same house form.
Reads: 650 mL
